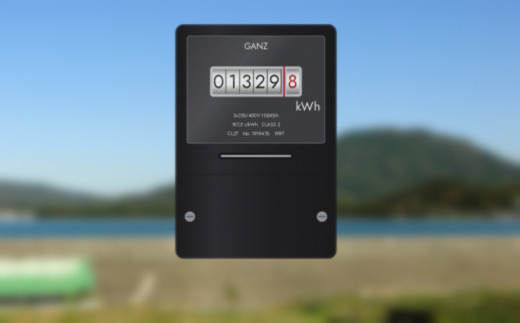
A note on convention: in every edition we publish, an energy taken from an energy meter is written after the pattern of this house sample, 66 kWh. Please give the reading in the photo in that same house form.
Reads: 1329.8 kWh
